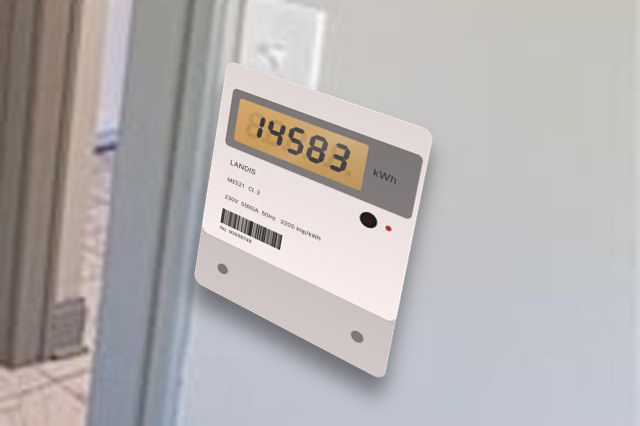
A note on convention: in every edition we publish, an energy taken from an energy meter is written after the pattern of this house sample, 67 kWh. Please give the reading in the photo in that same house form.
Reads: 14583 kWh
